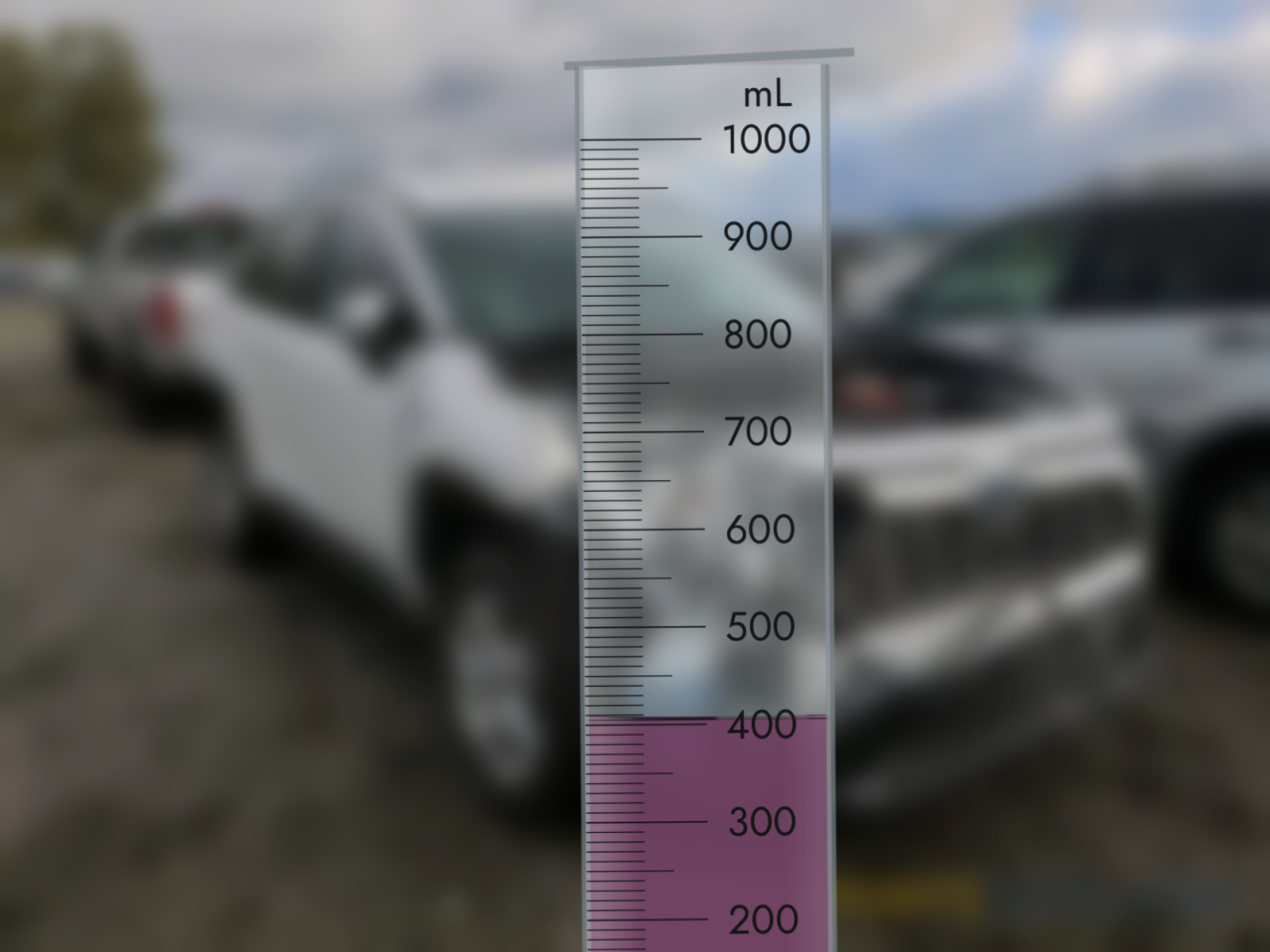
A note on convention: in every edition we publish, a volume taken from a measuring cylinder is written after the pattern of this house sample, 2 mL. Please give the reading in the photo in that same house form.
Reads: 405 mL
